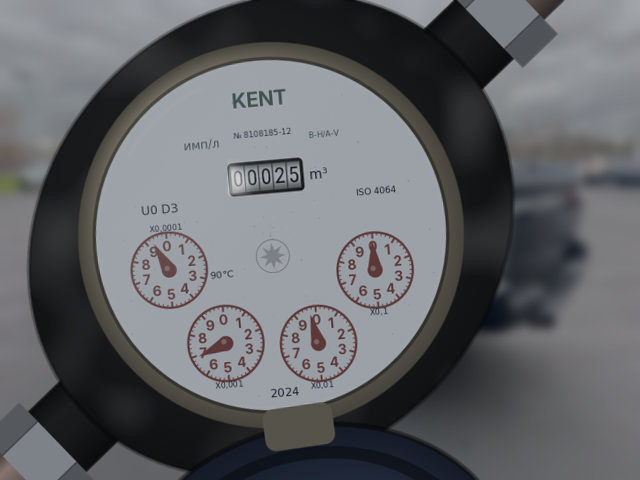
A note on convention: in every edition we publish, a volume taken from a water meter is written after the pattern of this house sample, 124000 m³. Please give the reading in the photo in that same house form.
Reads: 24.9969 m³
